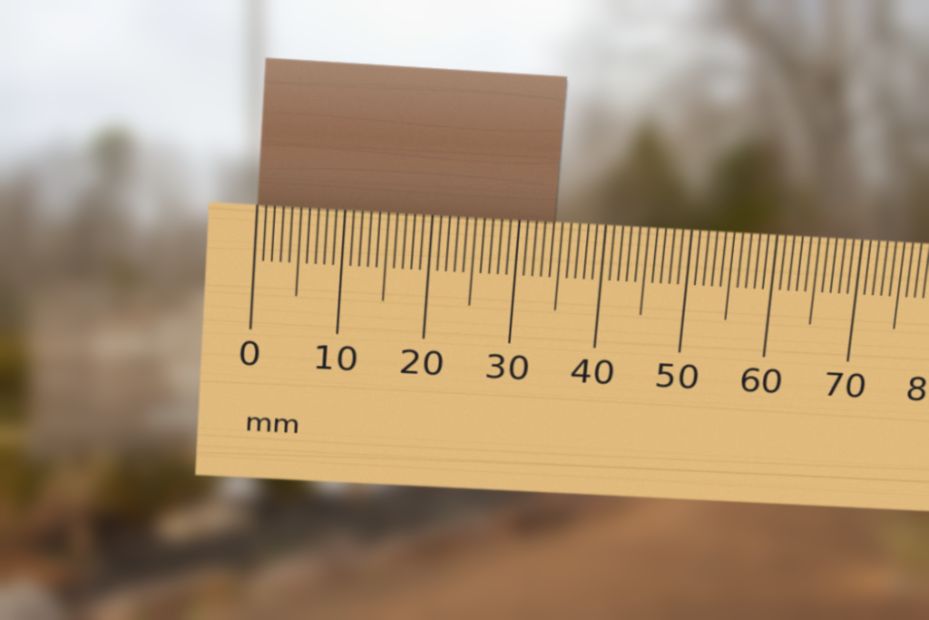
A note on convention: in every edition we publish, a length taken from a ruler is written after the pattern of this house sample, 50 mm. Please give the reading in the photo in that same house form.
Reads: 34 mm
